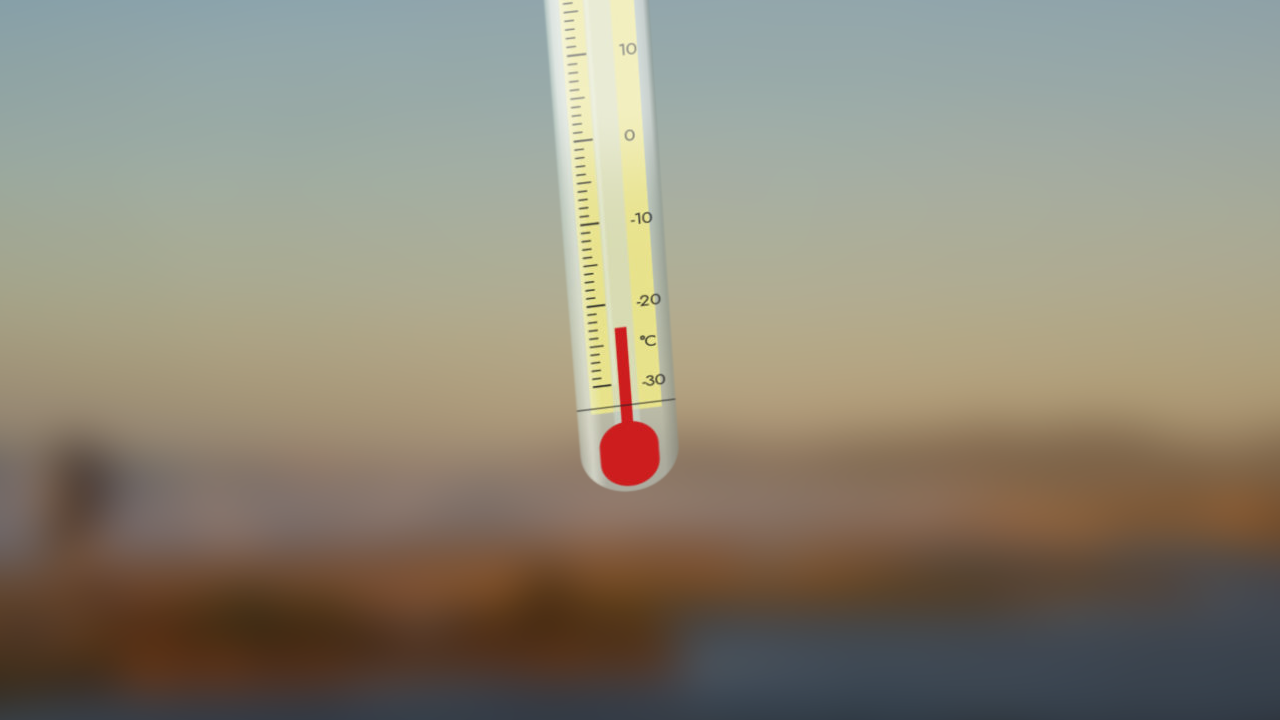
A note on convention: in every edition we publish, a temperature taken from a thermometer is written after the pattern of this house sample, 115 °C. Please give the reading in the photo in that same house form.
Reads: -23 °C
